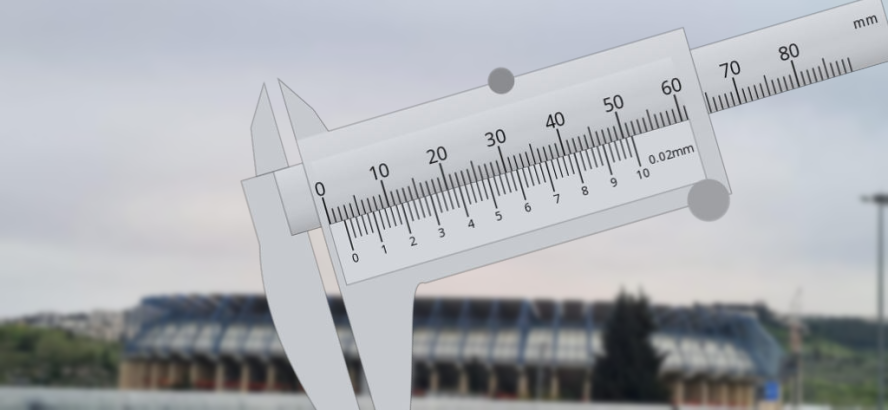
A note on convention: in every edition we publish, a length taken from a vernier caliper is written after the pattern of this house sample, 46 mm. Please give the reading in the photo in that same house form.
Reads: 2.4 mm
